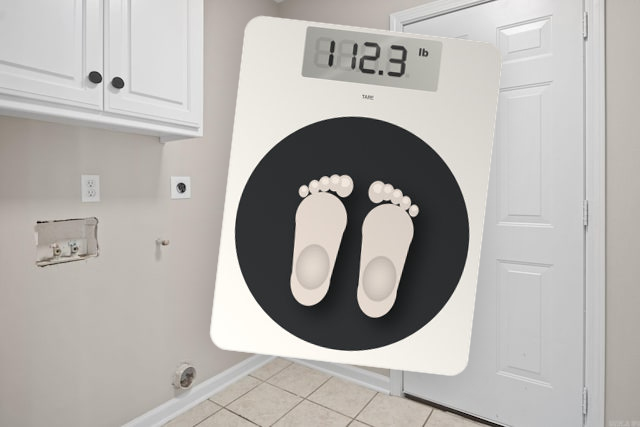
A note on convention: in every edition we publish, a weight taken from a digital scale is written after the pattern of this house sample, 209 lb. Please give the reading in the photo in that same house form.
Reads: 112.3 lb
